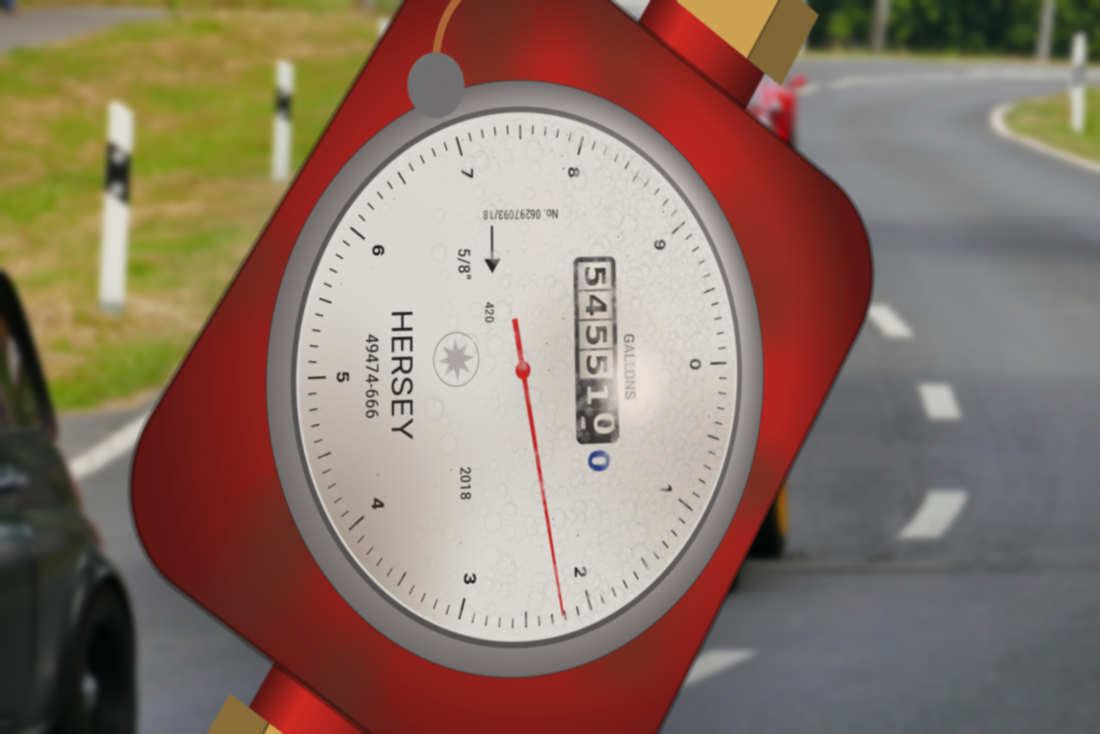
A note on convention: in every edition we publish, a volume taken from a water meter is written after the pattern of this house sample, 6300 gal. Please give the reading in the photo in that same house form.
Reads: 5455102.2 gal
